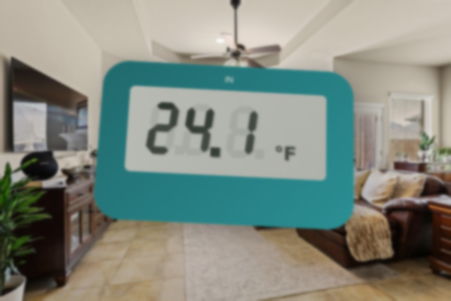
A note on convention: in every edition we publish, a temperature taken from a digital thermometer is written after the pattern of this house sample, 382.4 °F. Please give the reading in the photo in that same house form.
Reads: 24.1 °F
